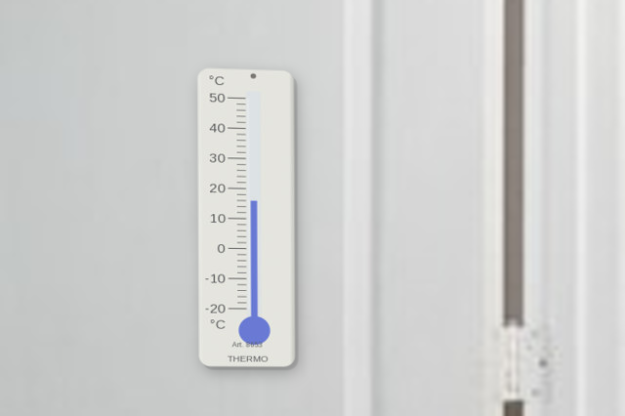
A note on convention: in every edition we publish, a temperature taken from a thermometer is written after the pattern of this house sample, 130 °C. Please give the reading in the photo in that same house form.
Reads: 16 °C
